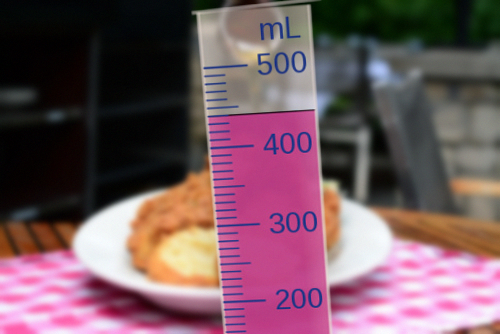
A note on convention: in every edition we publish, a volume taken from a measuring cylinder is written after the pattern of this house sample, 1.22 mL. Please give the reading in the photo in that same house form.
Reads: 440 mL
